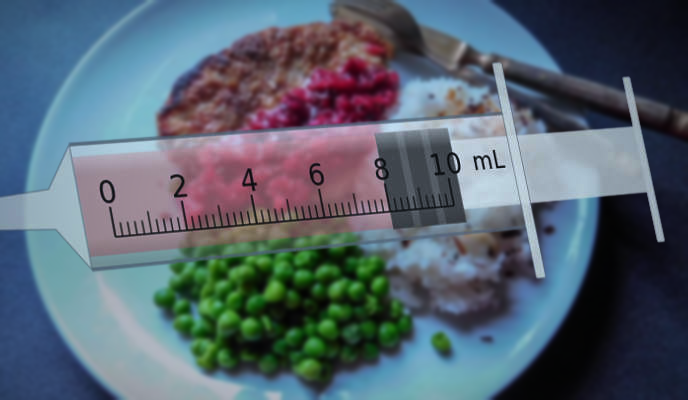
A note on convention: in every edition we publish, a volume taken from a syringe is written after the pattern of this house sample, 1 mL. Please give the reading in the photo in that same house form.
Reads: 8 mL
